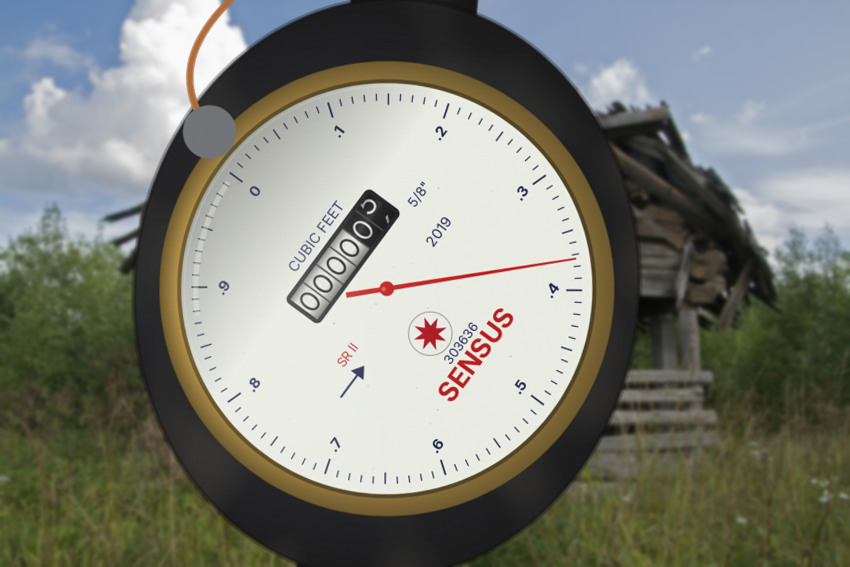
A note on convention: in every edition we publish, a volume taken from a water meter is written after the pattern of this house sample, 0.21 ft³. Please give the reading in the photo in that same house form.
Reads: 5.37 ft³
